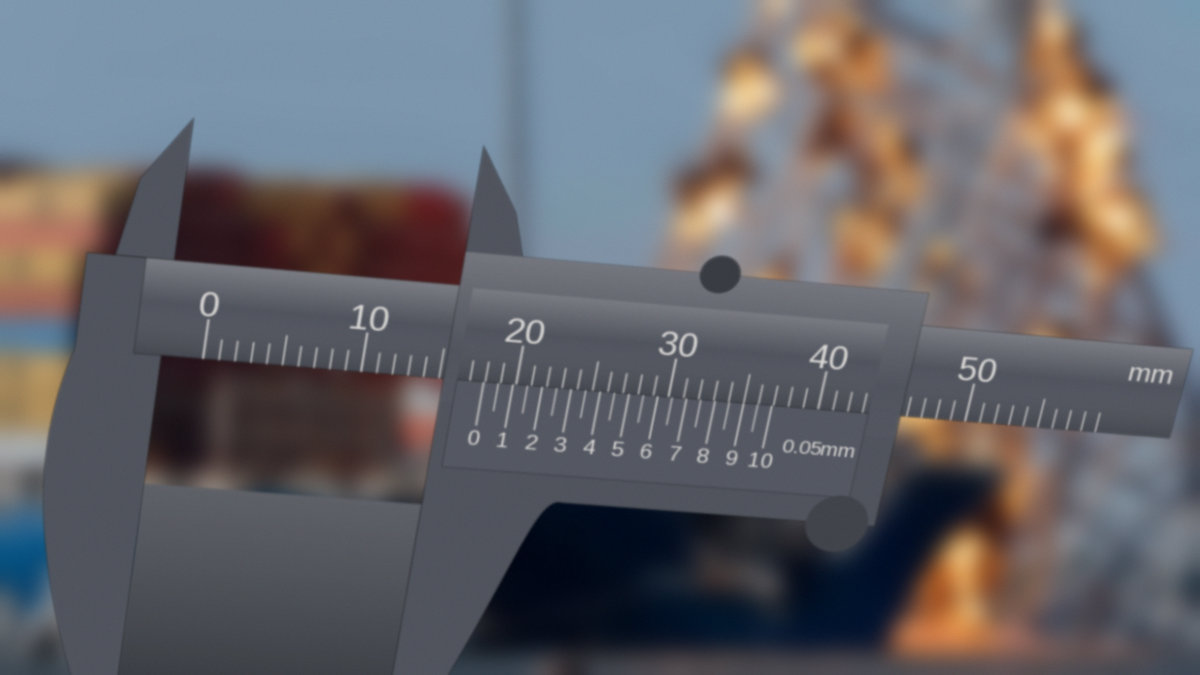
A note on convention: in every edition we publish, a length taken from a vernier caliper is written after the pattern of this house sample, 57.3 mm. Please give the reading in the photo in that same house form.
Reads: 17.9 mm
